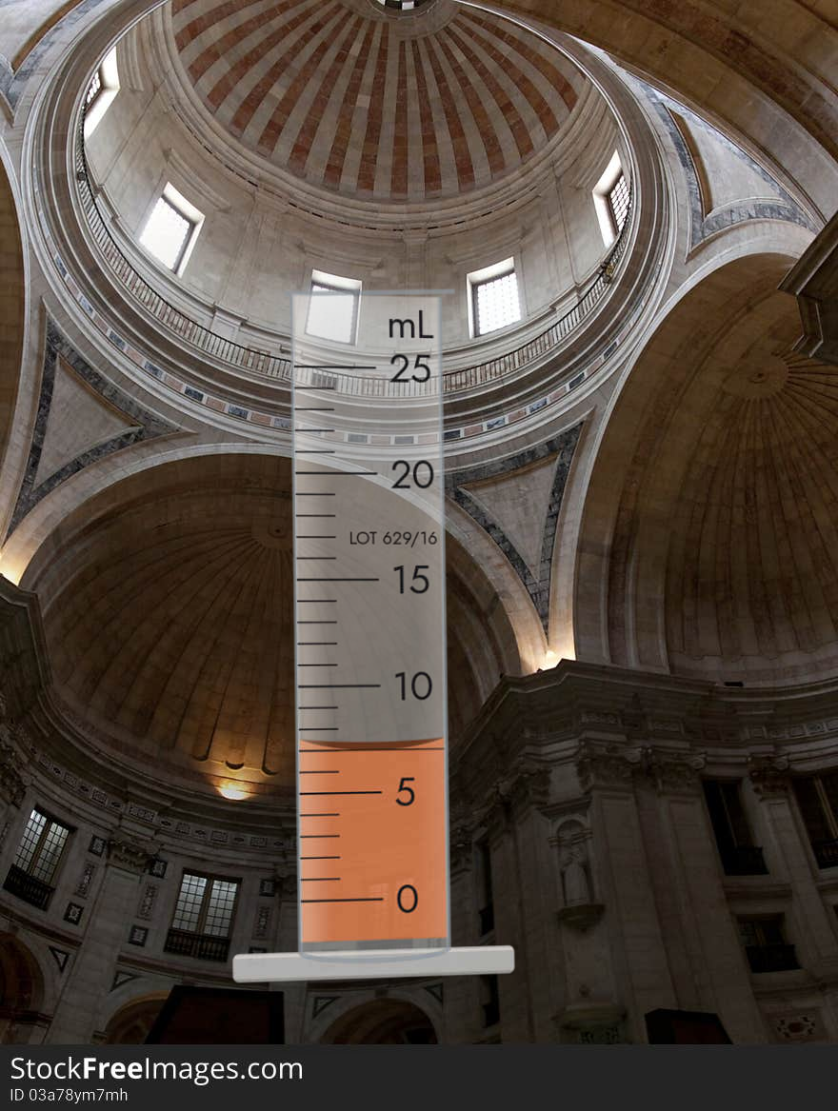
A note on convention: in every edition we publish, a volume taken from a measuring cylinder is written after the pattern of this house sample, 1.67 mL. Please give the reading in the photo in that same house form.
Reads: 7 mL
